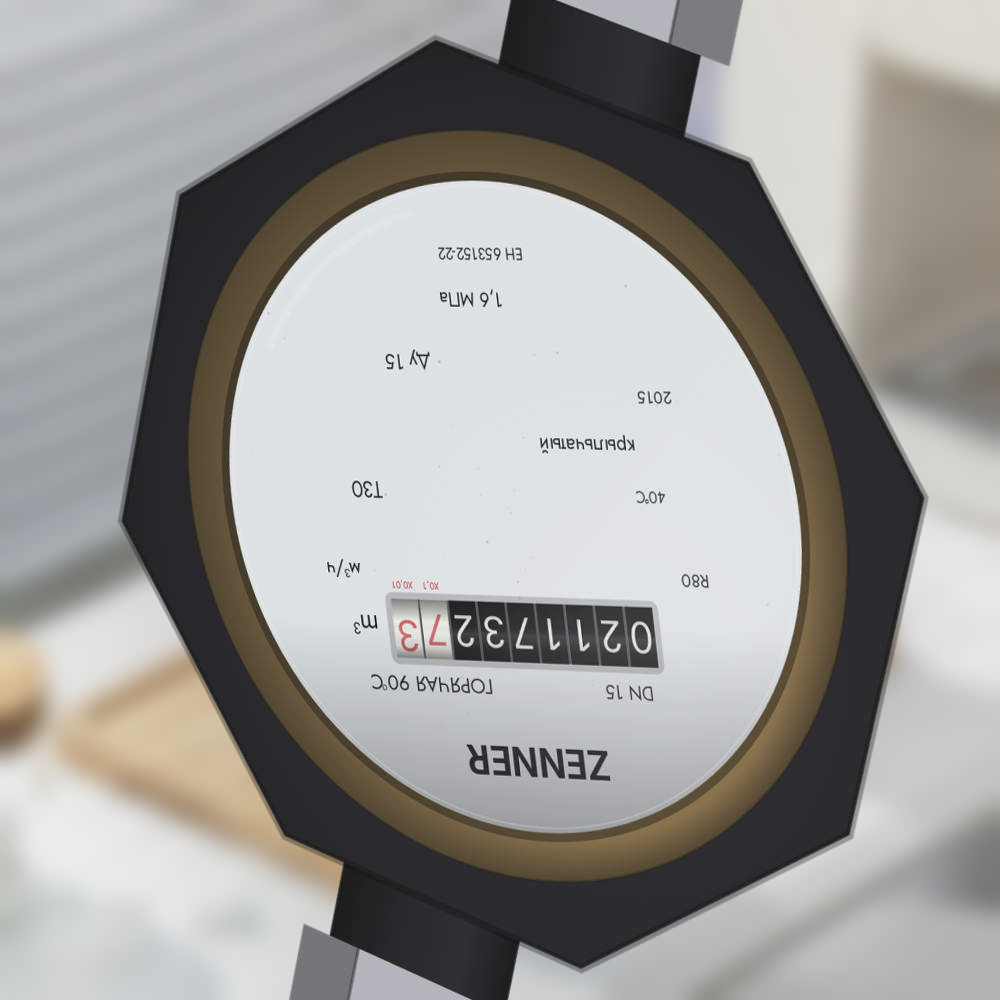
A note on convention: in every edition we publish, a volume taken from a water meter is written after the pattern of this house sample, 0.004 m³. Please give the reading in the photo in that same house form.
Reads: 211732.73 m³
